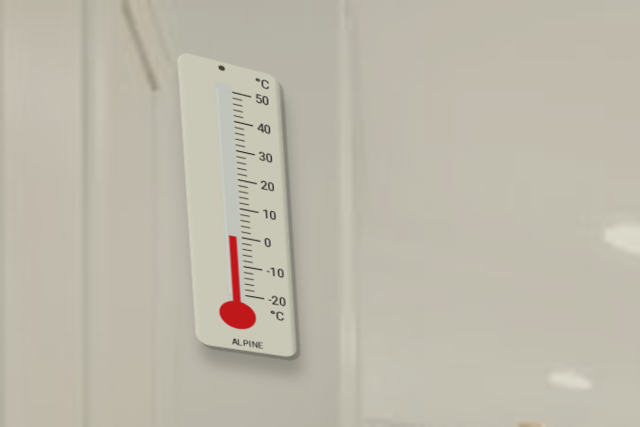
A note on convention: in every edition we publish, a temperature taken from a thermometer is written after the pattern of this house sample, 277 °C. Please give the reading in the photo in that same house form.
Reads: 0 °C
